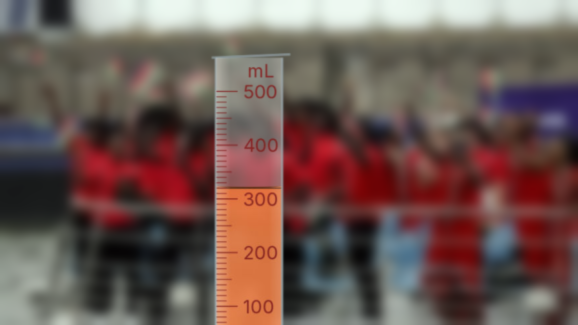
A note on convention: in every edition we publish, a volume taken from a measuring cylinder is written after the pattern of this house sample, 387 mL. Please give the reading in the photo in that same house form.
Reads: 320 mL
